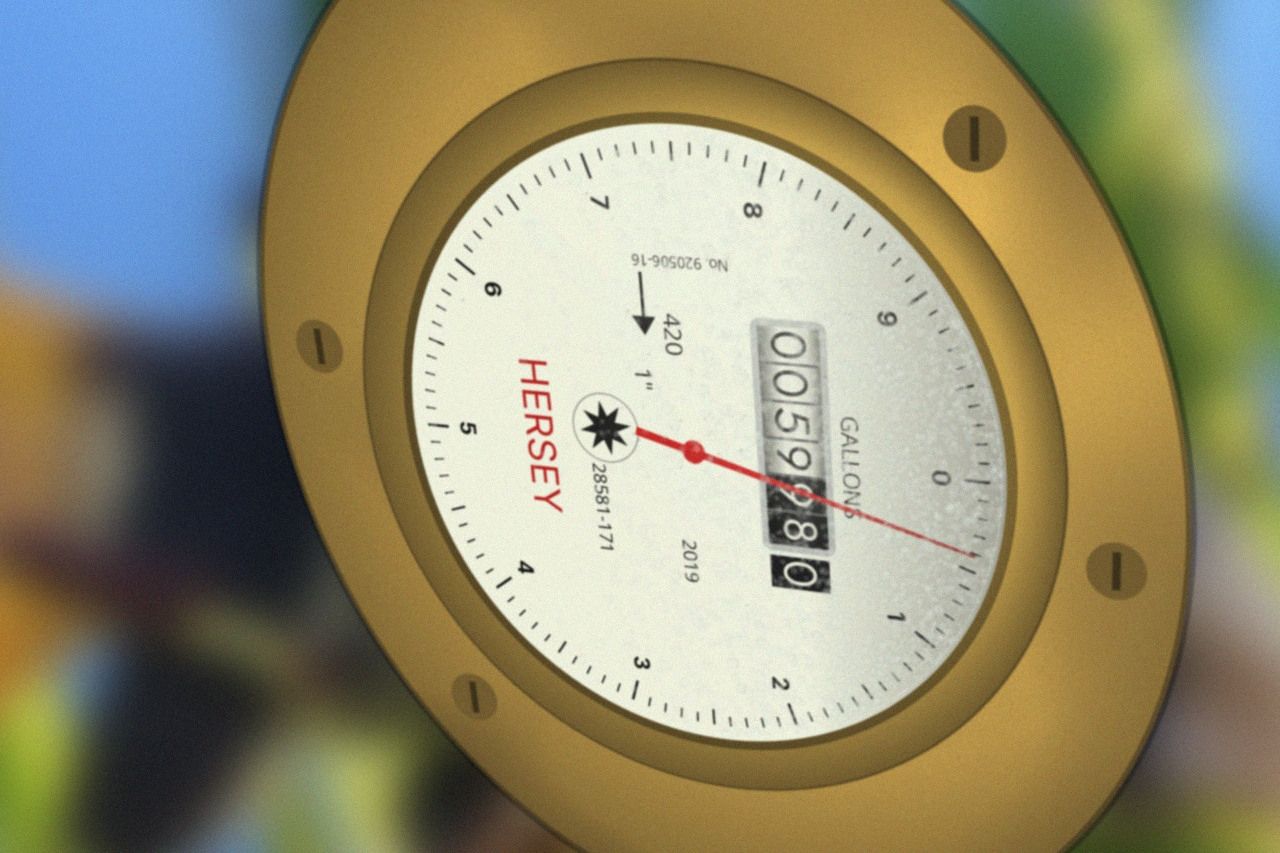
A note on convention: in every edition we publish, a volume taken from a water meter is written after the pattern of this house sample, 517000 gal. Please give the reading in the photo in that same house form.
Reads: 59980.4 gal
